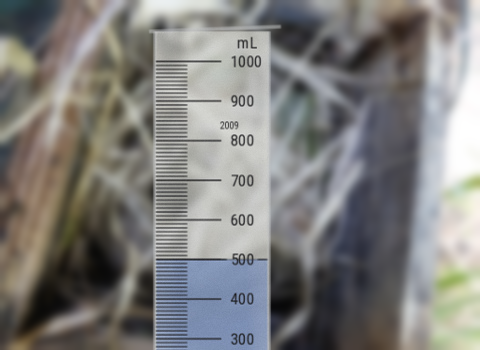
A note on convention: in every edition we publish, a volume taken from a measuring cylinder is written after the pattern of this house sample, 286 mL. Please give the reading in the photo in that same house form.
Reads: 500 mL
